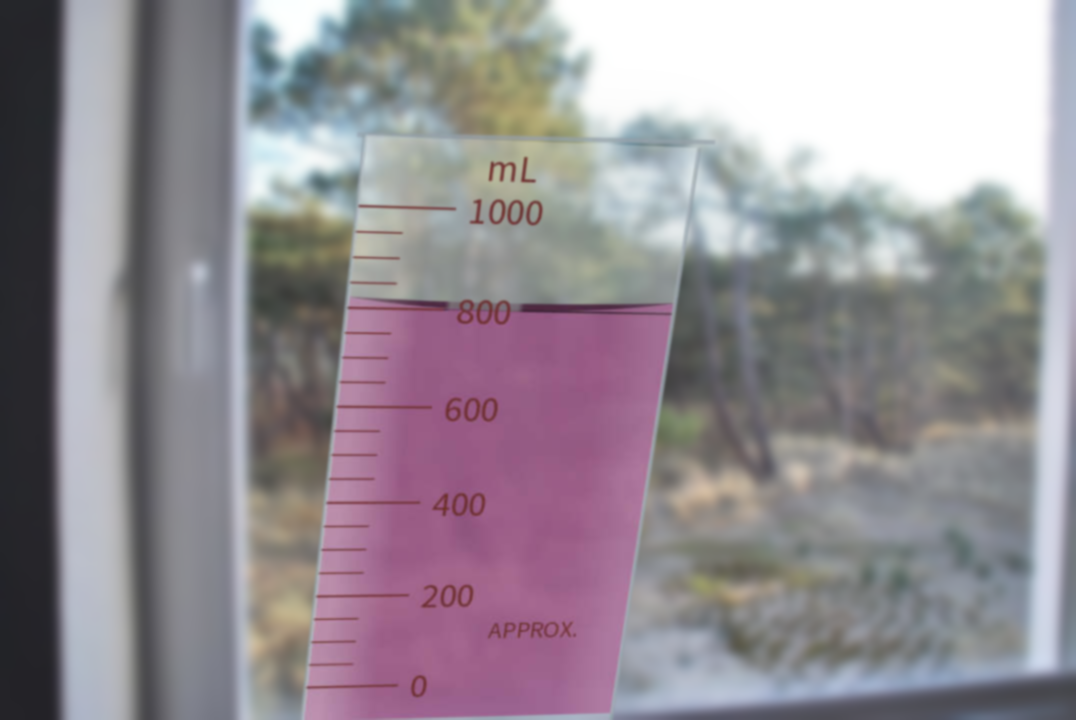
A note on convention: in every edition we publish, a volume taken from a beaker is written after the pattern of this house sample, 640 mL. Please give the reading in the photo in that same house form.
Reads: 800 mL
